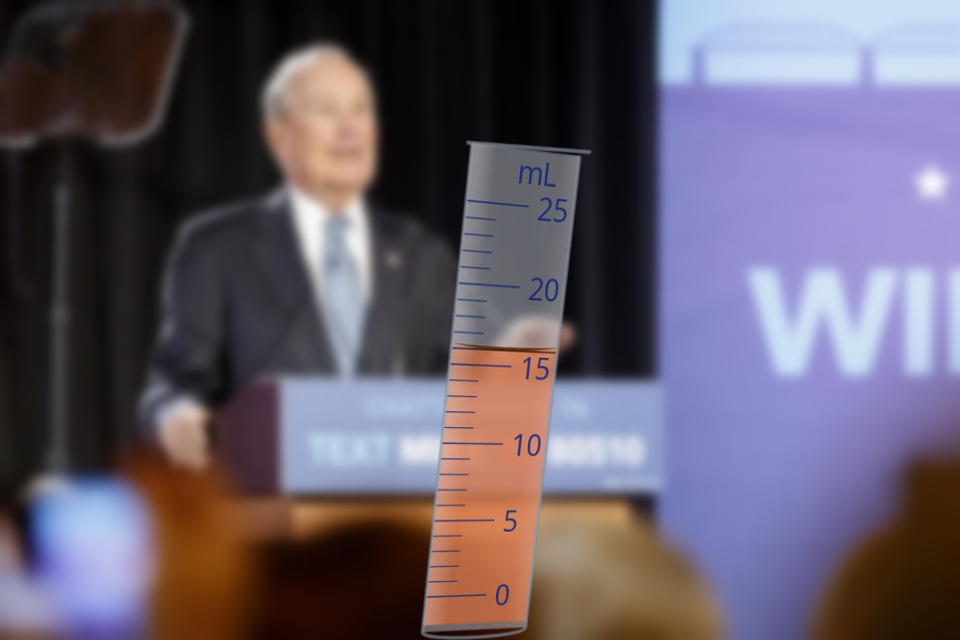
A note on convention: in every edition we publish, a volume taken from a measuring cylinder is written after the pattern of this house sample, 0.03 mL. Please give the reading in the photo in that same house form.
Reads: 16 mL
